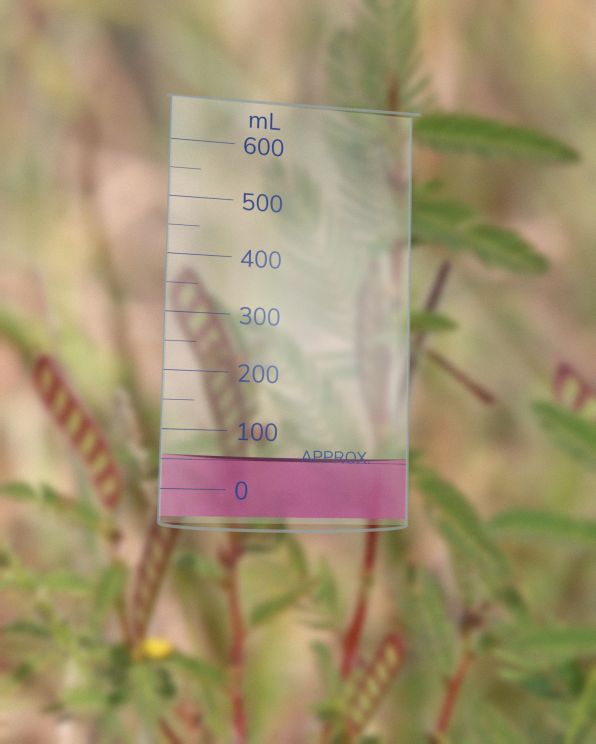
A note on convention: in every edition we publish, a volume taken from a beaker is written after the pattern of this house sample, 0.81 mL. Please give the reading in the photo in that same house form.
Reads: 50 mL
